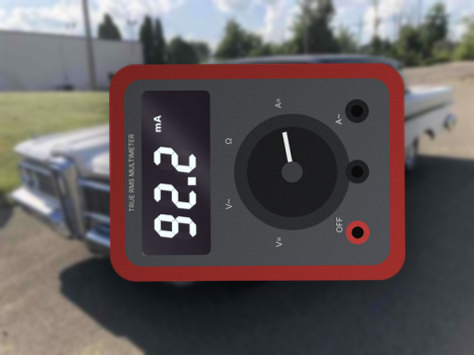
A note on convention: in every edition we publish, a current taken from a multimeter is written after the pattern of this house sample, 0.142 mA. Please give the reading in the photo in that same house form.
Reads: 92.2 mA
